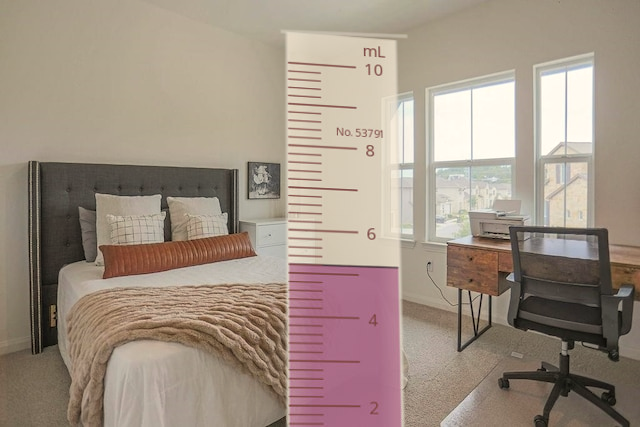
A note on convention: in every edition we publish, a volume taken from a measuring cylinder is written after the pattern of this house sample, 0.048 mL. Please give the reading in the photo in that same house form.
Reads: 5.2 mL
